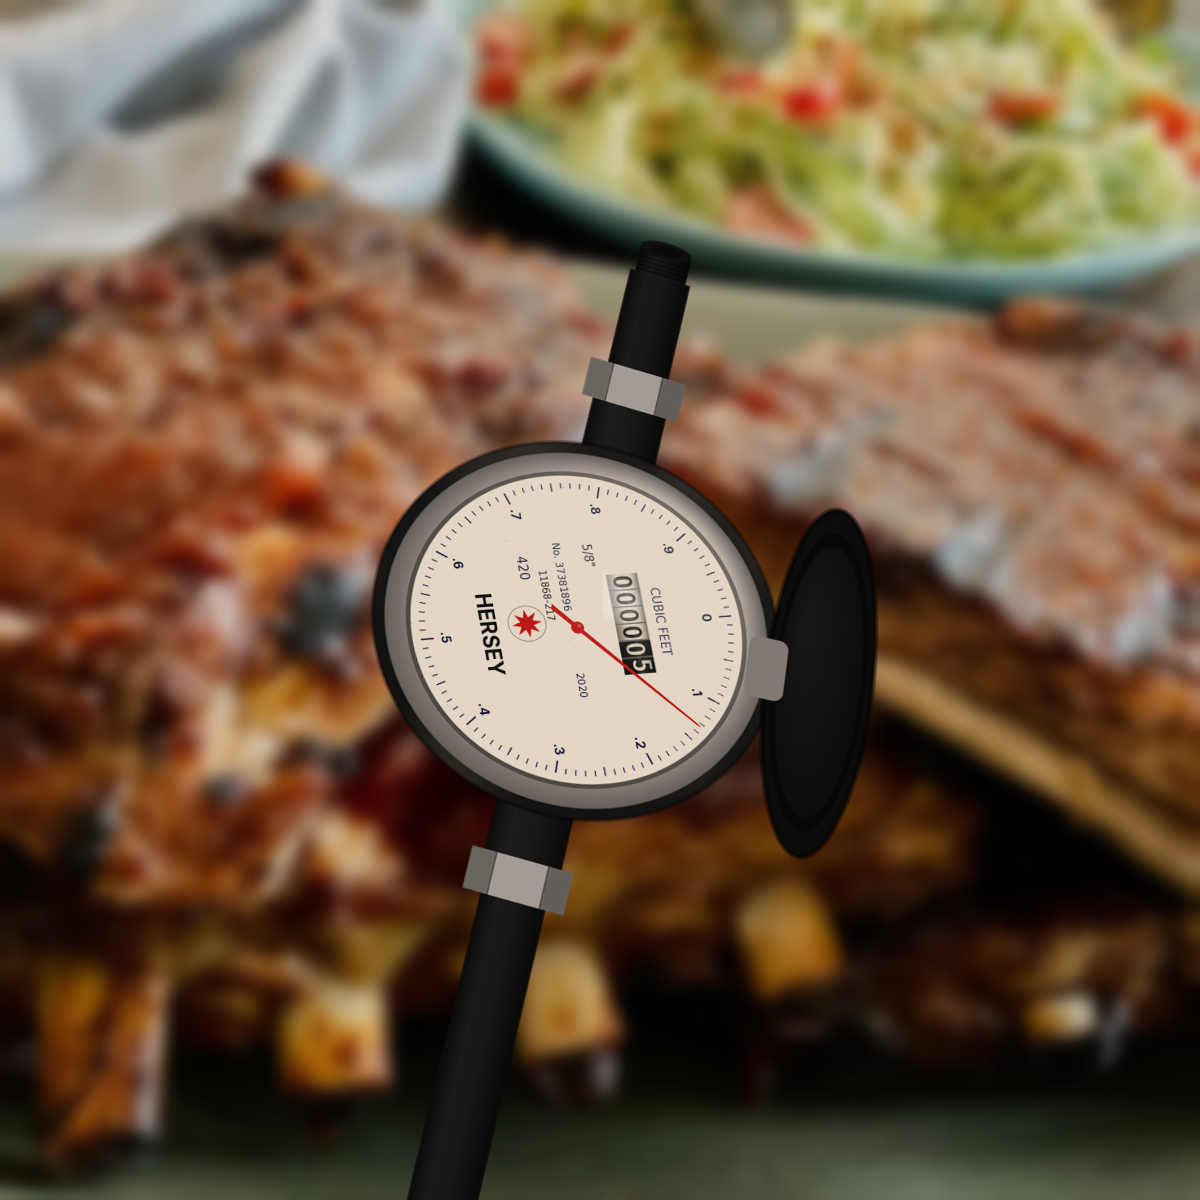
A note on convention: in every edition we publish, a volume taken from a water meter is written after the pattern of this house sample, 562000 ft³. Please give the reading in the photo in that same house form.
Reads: 5.13 ft³
